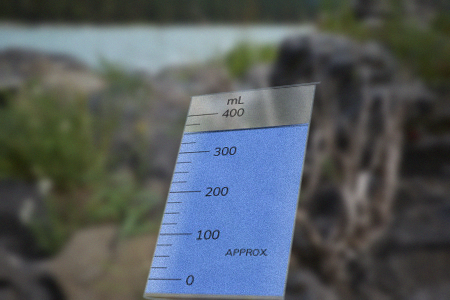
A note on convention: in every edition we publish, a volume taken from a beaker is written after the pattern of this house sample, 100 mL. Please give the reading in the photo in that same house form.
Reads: 350 mL
